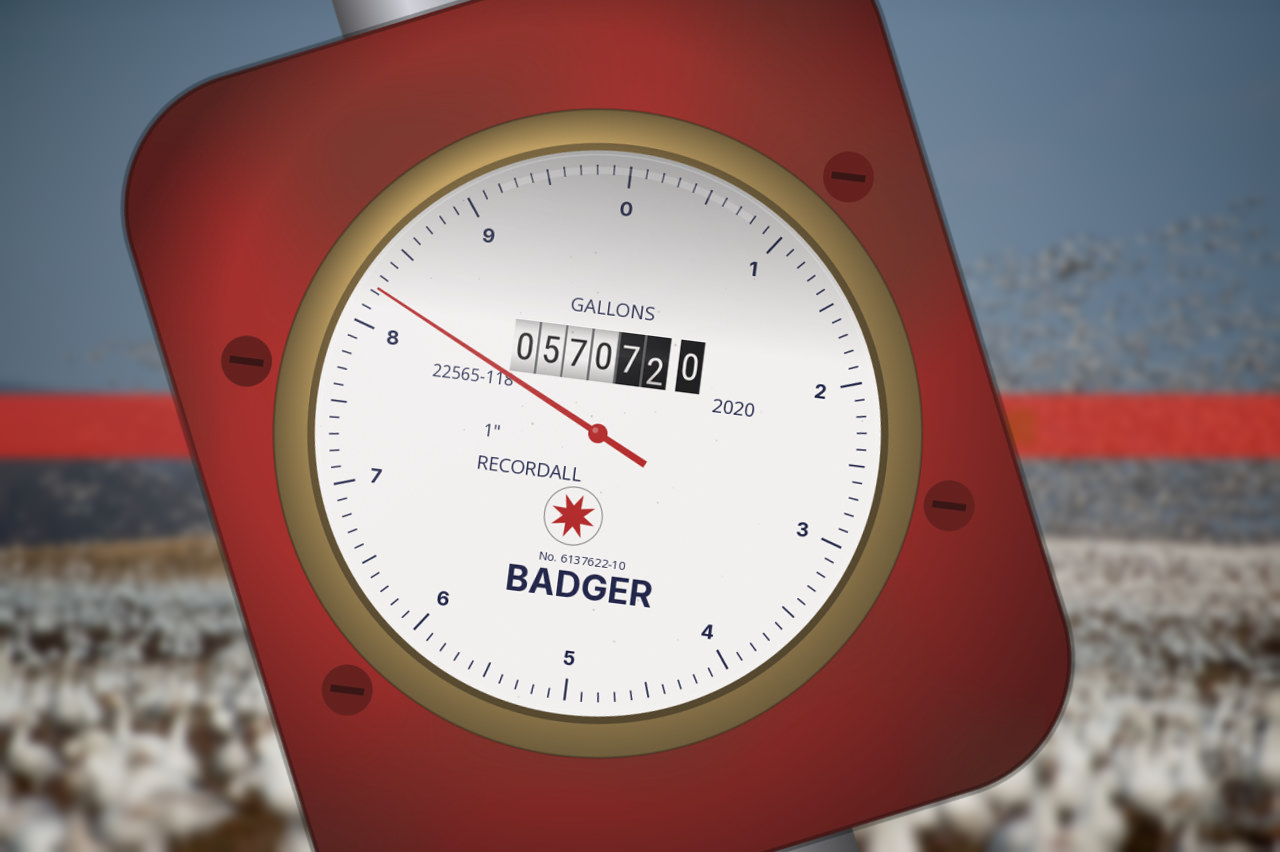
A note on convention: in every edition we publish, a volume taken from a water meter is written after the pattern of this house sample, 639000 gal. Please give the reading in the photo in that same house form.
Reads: 570718.2 gal
